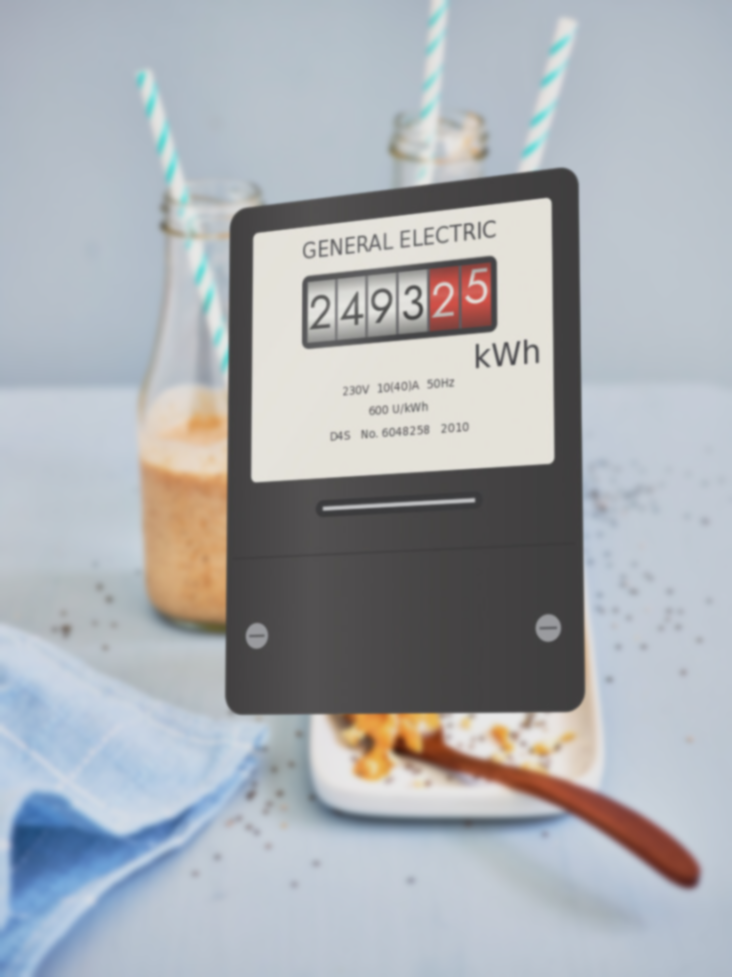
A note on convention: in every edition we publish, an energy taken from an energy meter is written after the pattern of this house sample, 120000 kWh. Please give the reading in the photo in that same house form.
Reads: 2493.25 kWh
